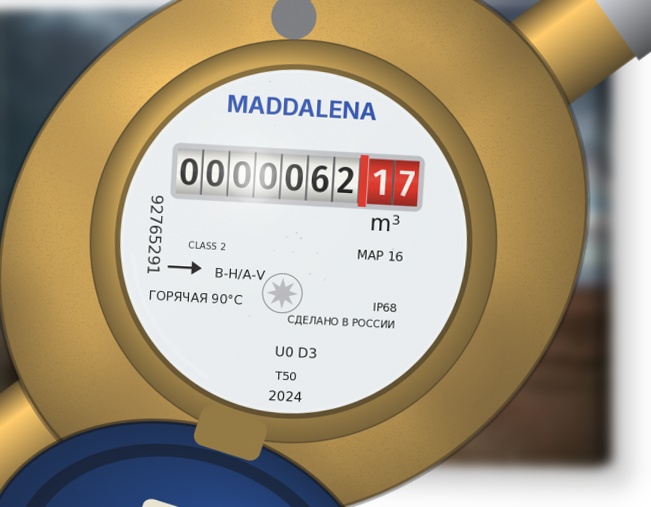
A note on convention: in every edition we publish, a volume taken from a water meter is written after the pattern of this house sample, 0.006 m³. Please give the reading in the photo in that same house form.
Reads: 62.17 m³
